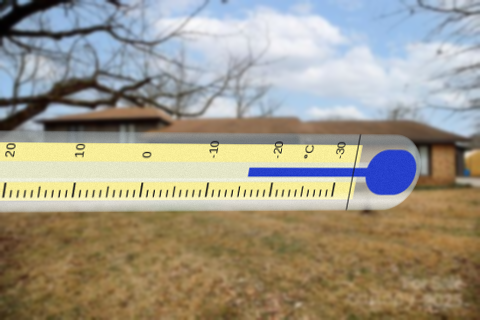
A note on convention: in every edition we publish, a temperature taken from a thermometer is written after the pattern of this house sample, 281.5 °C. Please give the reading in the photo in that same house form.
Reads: -16 °C
